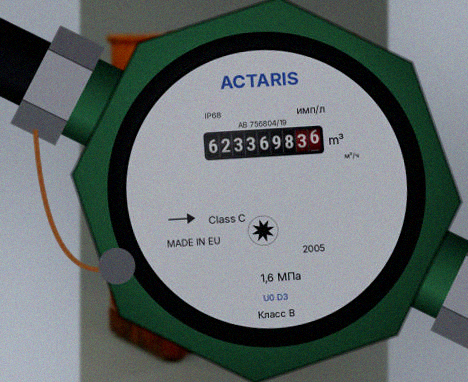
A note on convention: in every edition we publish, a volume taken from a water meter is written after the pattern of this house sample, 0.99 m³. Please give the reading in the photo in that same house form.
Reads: 6233698.36 m³
